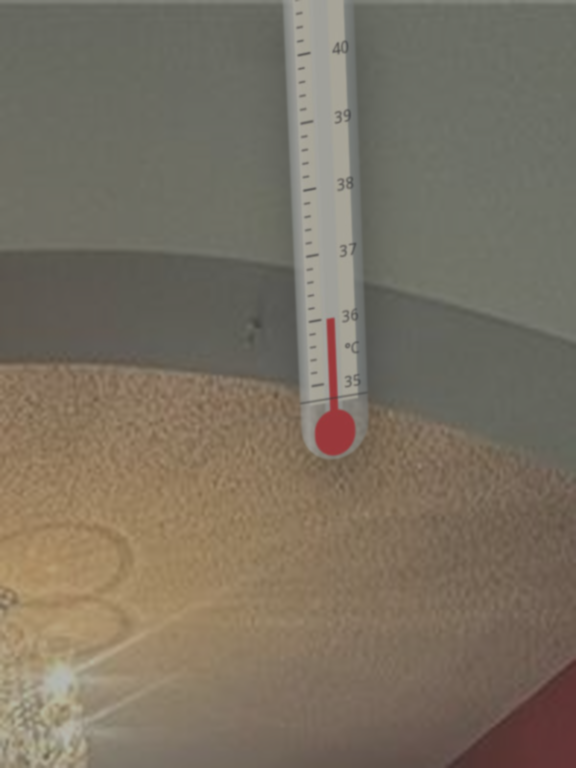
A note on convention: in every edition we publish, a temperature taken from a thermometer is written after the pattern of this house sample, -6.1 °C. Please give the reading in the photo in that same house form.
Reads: 36 °C
